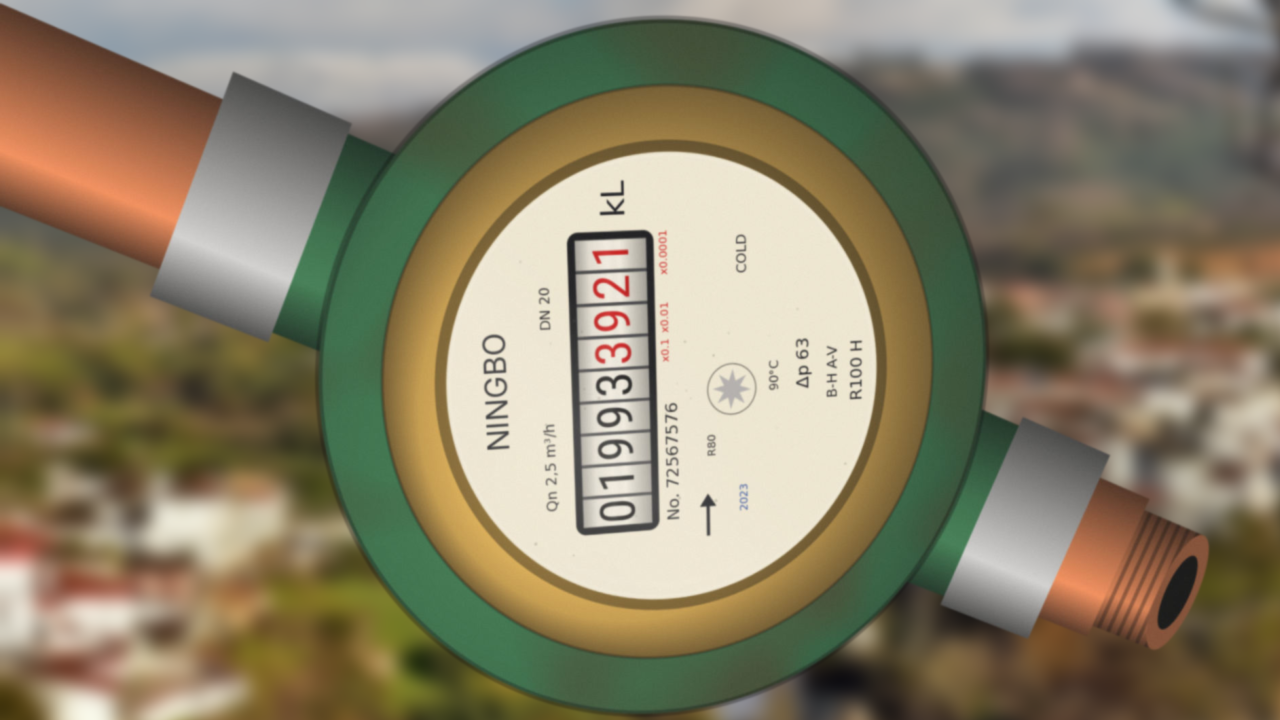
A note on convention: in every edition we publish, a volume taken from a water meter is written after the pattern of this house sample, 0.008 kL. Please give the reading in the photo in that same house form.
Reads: 1993.3921 kL
